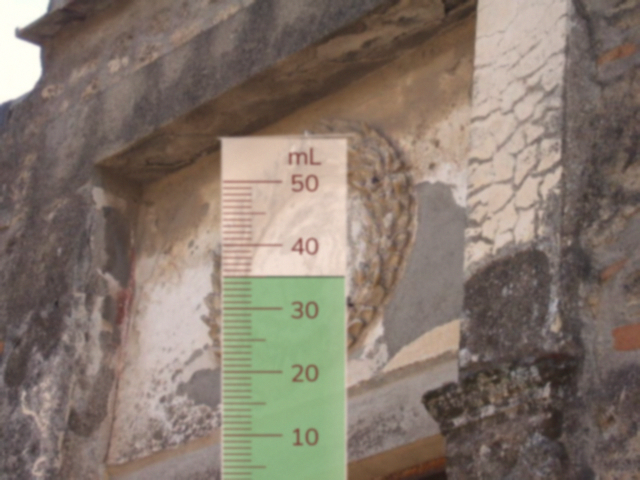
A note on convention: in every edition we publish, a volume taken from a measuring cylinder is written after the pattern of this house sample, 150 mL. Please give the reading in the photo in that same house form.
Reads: 35 mL
